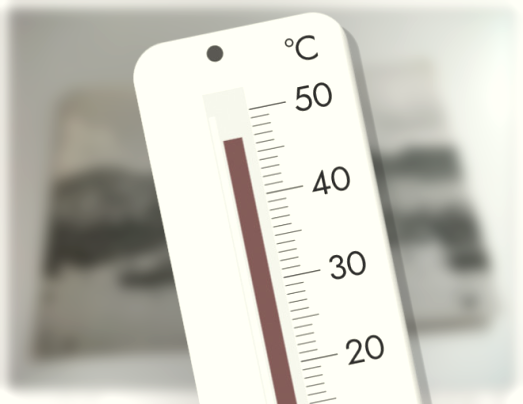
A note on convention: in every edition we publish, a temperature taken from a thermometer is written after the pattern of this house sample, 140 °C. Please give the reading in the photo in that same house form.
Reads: 47 °C
